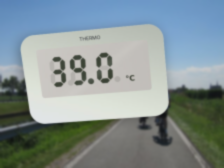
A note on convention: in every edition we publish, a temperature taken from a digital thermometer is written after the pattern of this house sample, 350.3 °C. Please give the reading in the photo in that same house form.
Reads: 39.0 °C
